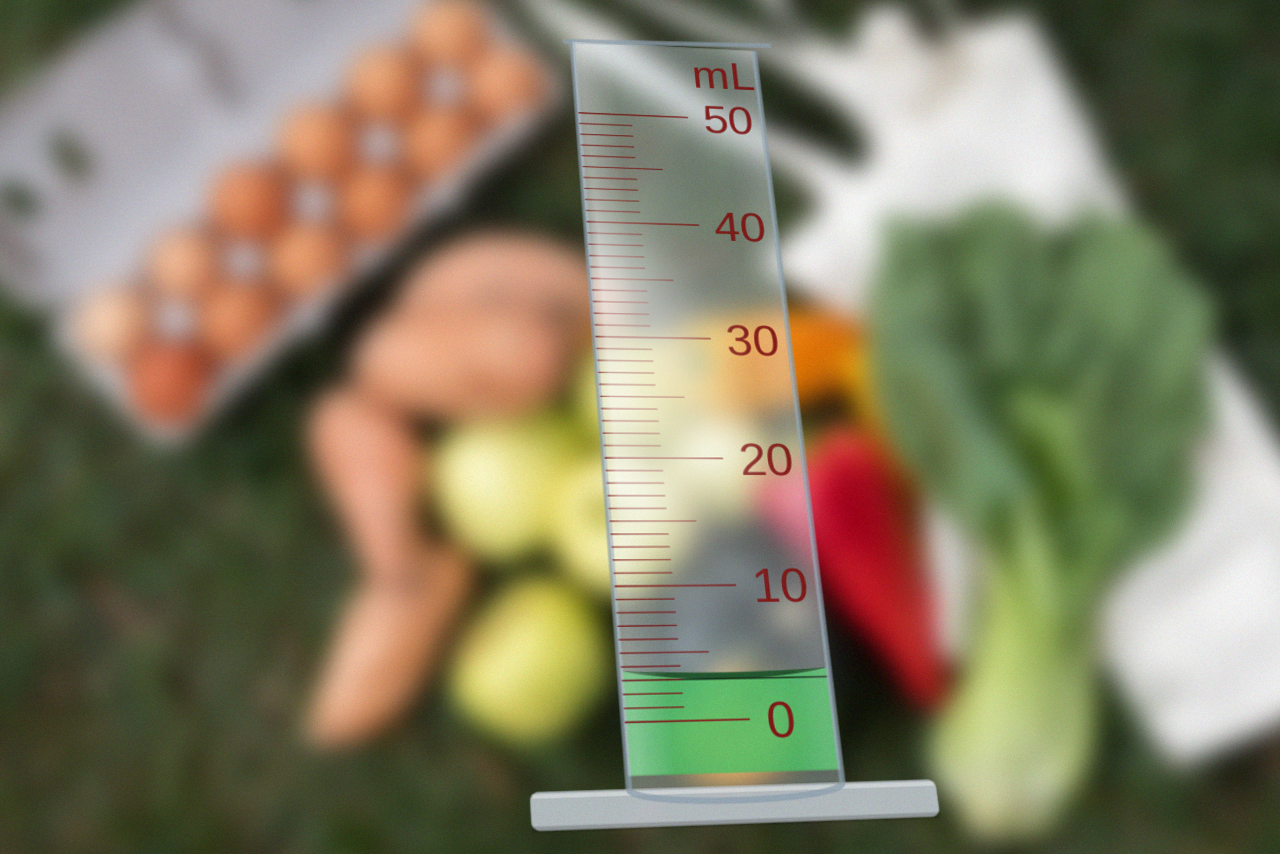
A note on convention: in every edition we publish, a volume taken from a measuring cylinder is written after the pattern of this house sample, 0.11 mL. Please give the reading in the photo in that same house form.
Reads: 3 mL
